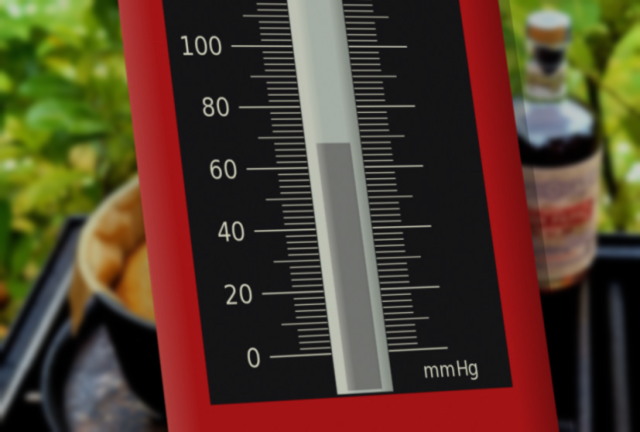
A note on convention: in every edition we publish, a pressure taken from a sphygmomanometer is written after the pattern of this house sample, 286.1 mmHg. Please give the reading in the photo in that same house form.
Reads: 68 mmHg
